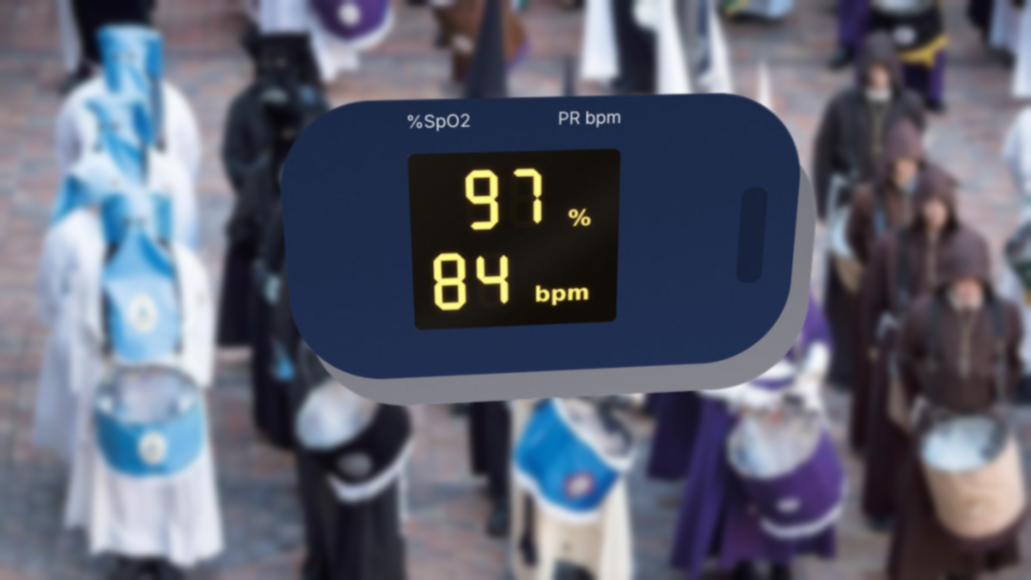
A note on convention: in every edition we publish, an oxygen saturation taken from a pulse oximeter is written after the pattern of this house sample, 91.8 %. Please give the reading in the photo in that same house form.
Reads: 97 %
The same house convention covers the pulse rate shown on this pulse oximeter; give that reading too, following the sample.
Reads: 84 bpm
